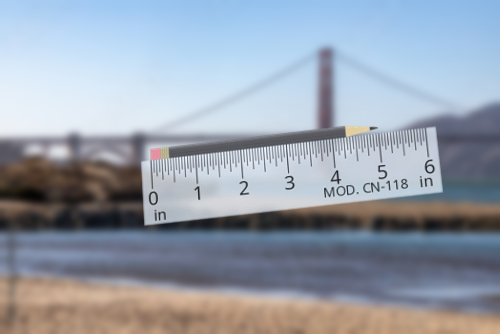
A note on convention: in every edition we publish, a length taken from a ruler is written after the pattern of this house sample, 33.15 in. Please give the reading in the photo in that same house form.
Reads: 5 in
